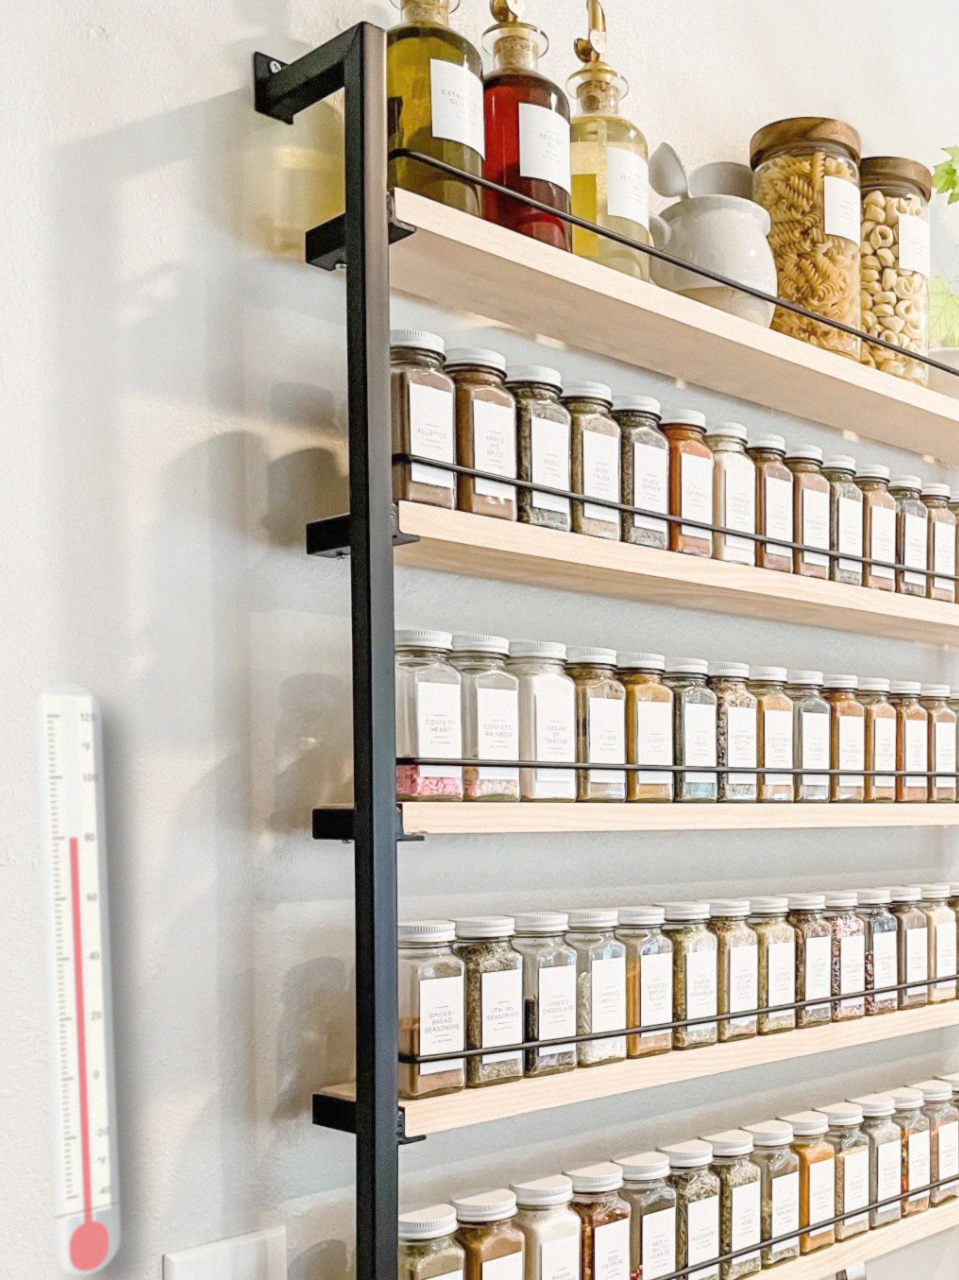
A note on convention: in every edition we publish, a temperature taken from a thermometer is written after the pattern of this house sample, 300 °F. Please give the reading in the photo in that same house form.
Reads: 80 °F
